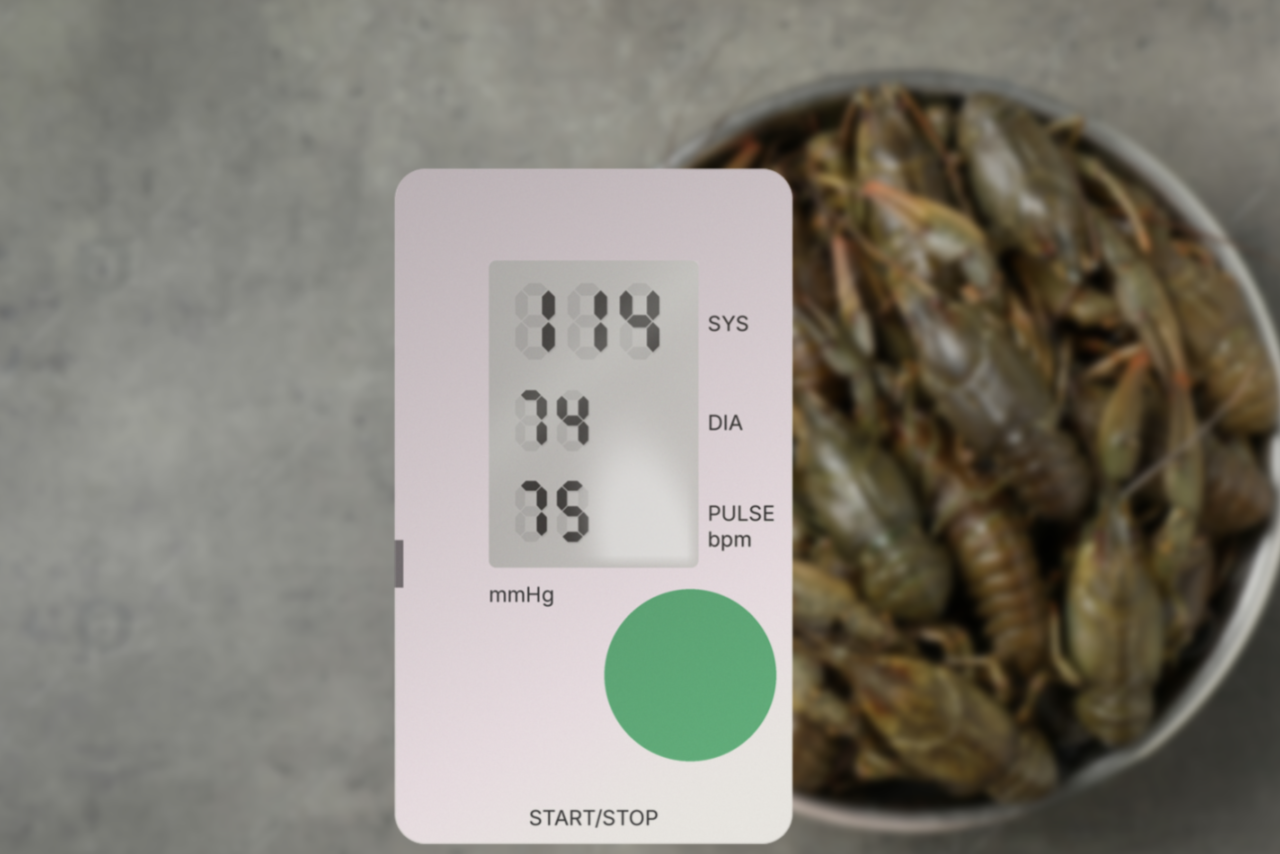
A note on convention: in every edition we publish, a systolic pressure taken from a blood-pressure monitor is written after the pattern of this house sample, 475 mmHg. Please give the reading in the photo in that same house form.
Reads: 114 mmHg
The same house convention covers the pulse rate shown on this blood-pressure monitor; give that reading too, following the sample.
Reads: 75 bpm
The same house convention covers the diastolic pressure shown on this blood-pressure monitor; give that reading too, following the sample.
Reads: 74 mmHg
